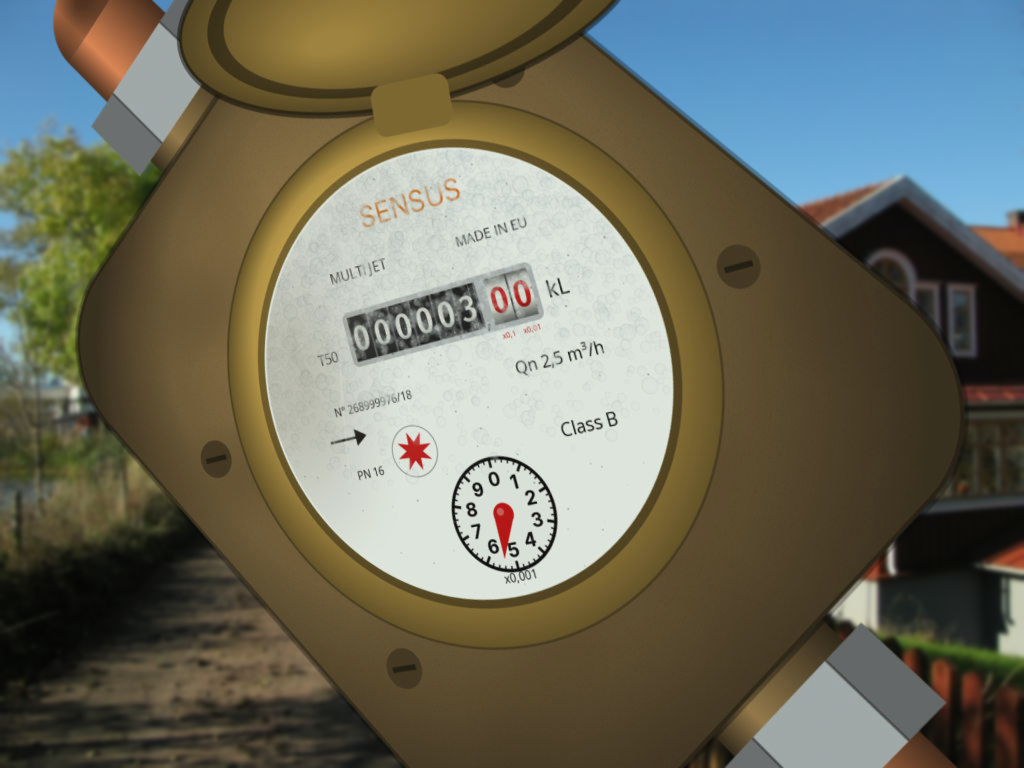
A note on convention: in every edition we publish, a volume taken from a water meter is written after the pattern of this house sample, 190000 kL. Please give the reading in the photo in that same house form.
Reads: 3.005 kL
